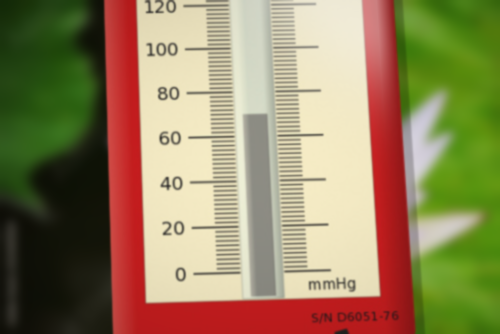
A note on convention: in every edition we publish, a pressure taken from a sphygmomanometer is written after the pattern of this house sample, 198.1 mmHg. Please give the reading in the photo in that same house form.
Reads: 70 mmHg
